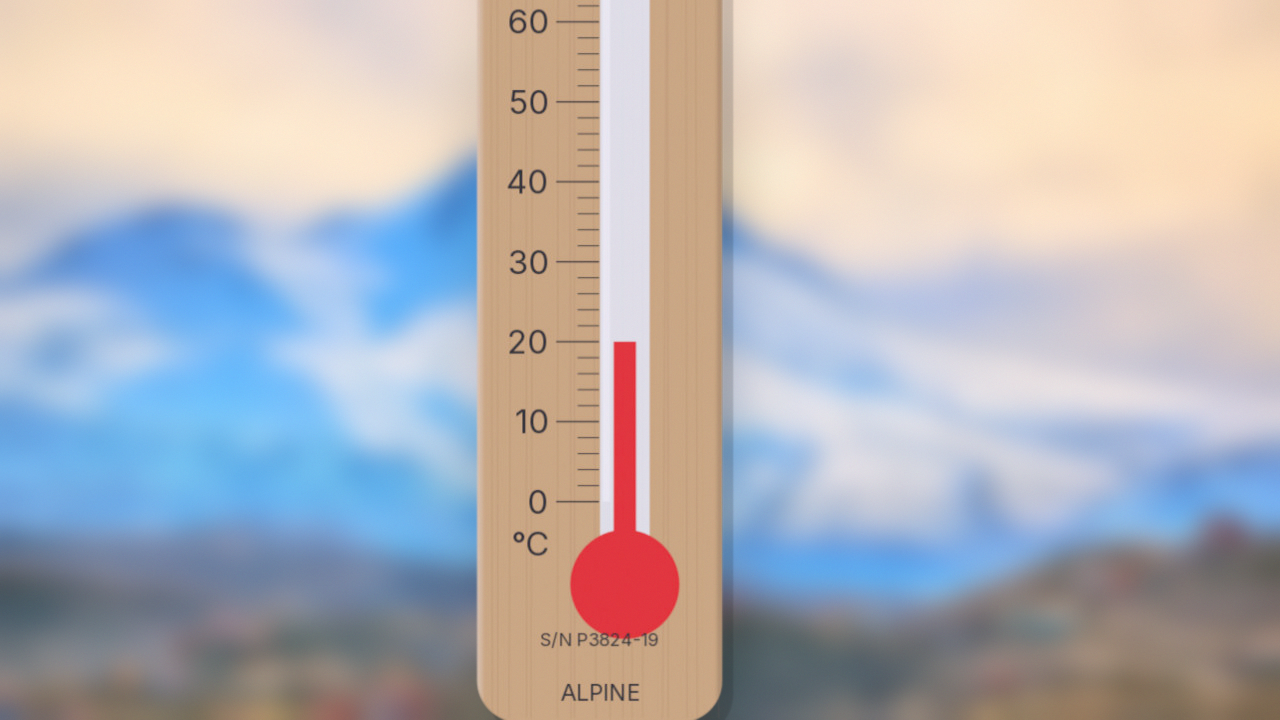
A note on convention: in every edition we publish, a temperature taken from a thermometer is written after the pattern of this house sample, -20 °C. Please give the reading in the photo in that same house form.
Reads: 20 °C
